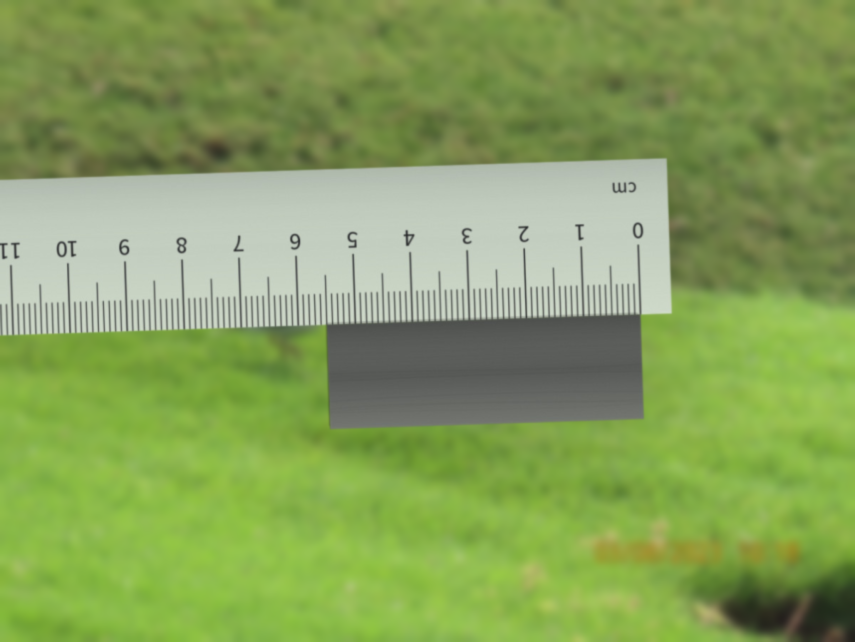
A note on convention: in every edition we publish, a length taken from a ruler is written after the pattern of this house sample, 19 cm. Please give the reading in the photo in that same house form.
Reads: 5.5 cm
